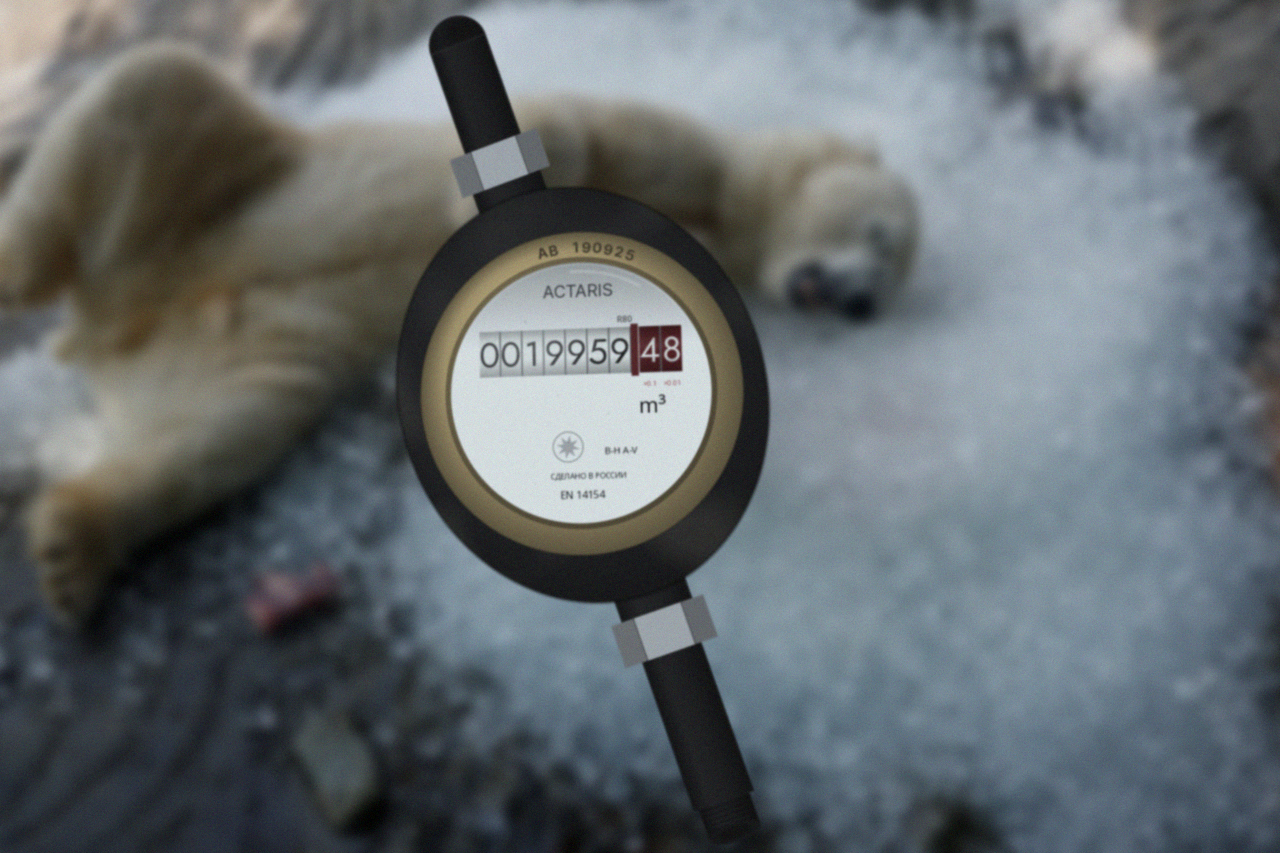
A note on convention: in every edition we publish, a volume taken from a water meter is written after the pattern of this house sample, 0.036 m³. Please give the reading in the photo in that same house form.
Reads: 19959.48 m³
